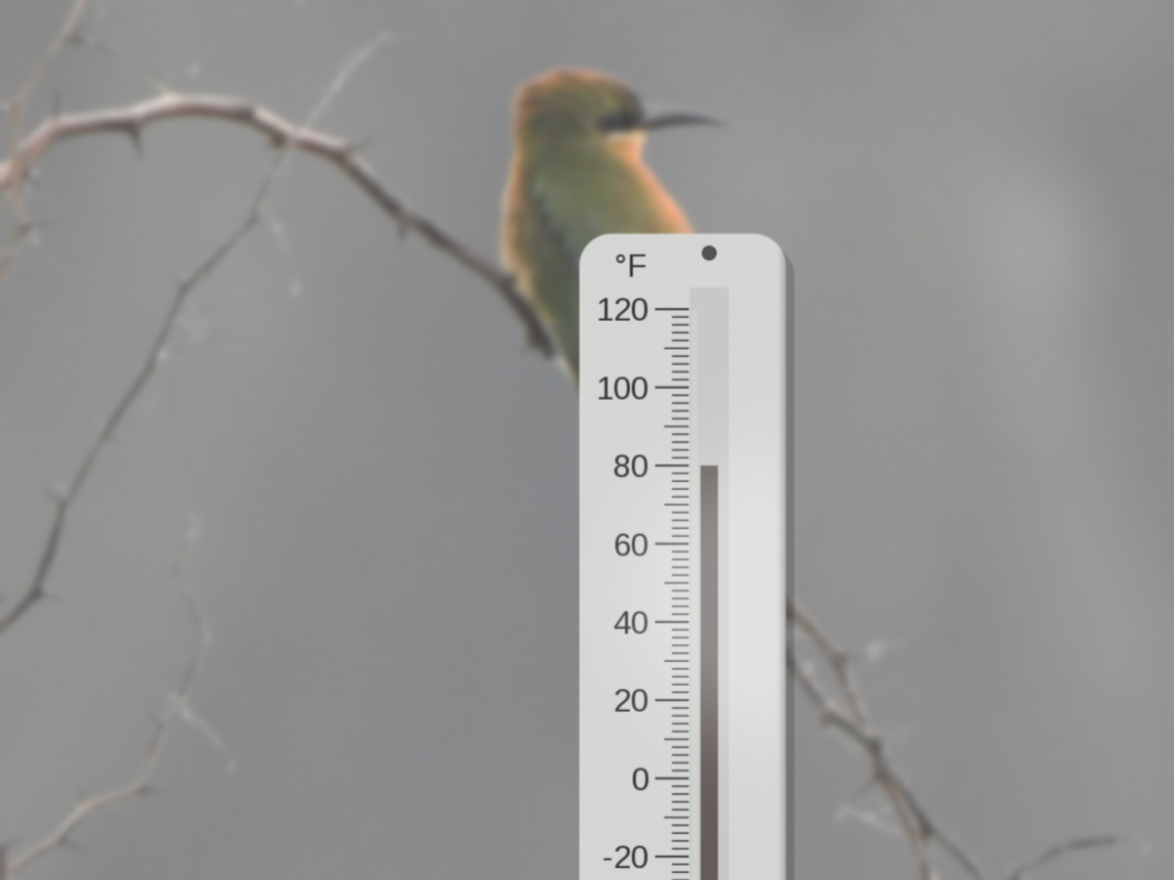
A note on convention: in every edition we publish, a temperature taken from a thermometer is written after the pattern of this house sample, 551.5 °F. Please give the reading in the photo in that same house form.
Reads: 80 °F
